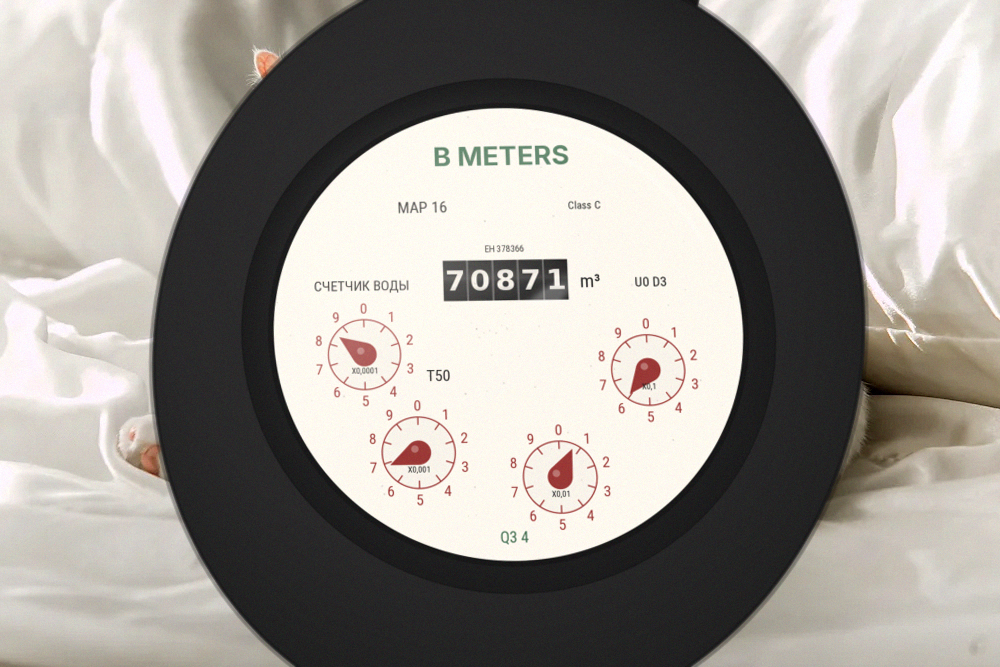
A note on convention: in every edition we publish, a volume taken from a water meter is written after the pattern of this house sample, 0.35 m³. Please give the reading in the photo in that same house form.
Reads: 70871.6068 m³
